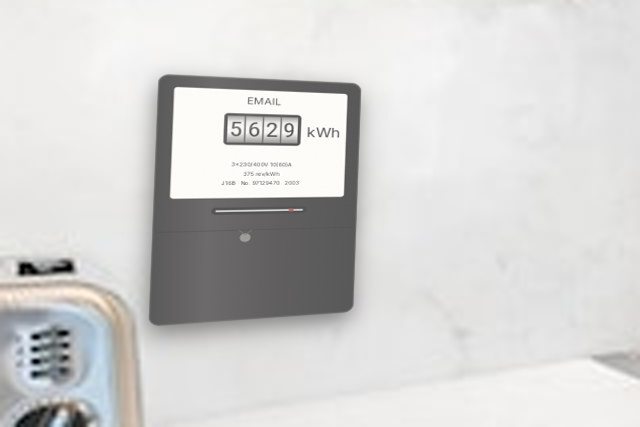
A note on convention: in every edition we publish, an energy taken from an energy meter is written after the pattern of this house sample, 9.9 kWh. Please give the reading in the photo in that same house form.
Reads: 5629 kWh
